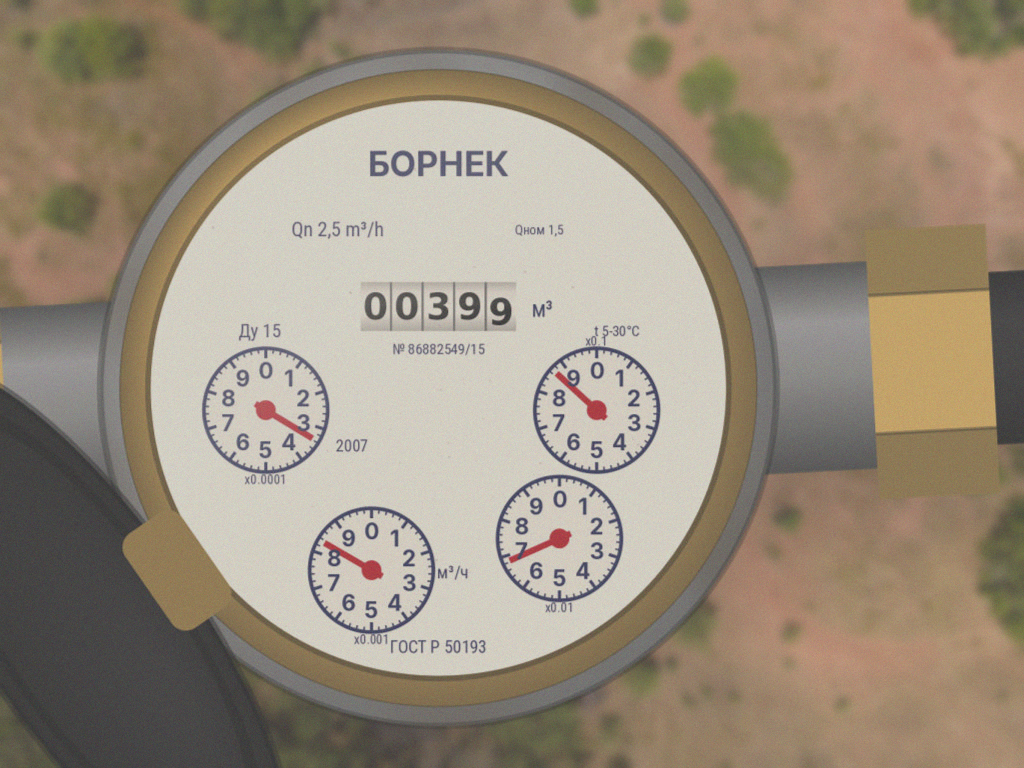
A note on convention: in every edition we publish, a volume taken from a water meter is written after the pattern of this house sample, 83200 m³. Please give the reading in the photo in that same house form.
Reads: 398.8683 m³
